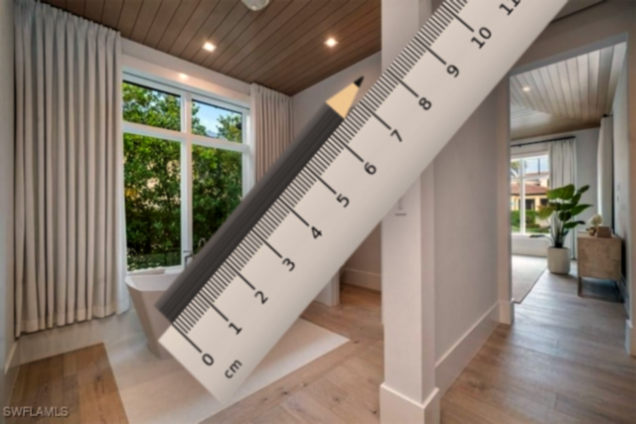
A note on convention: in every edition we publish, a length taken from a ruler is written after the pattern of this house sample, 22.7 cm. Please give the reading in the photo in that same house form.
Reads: 7.5 cm
